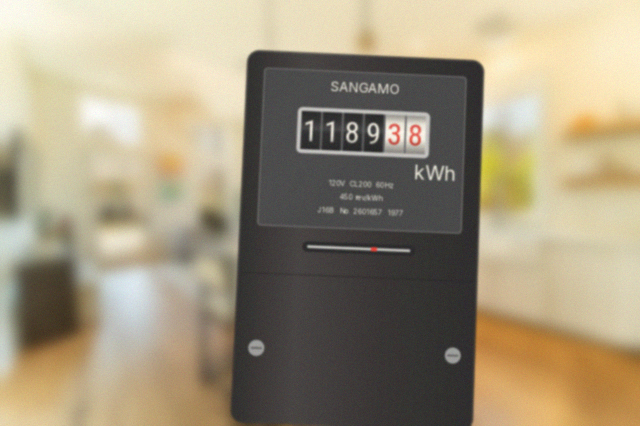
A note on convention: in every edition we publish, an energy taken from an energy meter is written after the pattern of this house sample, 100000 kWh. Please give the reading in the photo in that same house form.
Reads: 1189.38 kWh
